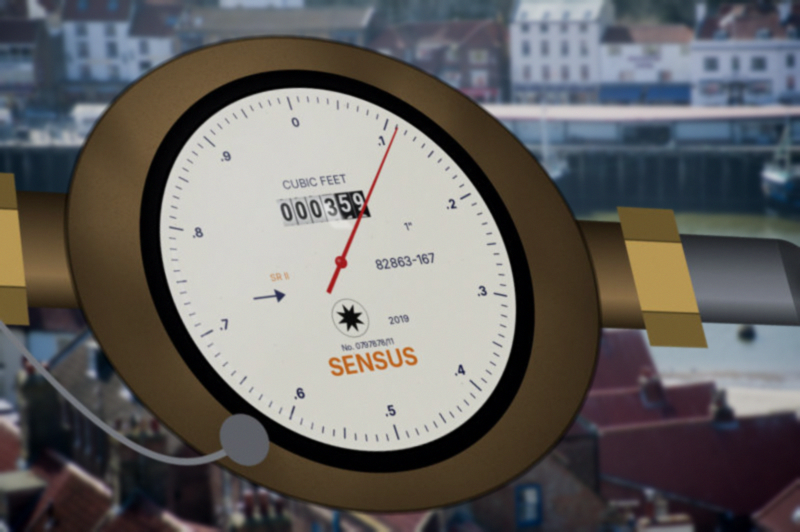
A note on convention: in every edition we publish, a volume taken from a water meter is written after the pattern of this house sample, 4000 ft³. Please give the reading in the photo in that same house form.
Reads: 359.11 ft³
